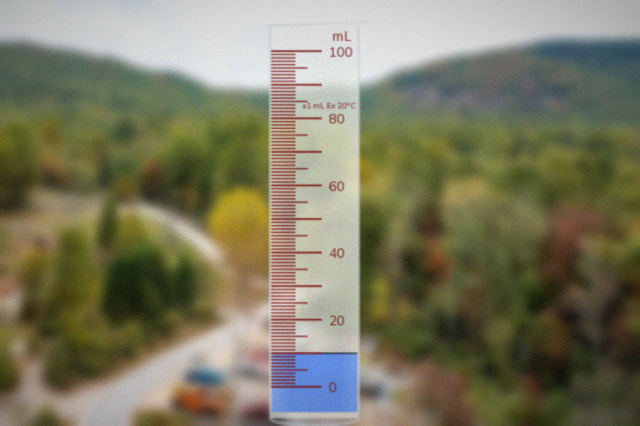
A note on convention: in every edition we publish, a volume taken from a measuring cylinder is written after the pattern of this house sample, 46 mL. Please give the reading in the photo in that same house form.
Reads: 10 mL
